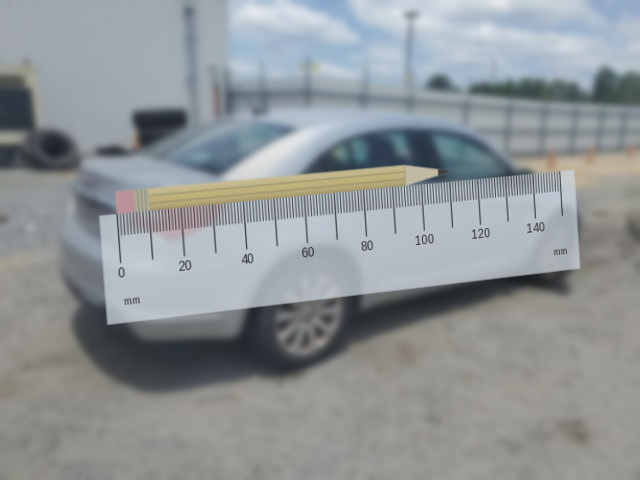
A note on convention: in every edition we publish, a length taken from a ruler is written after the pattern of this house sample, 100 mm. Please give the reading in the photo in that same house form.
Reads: 110 mm
